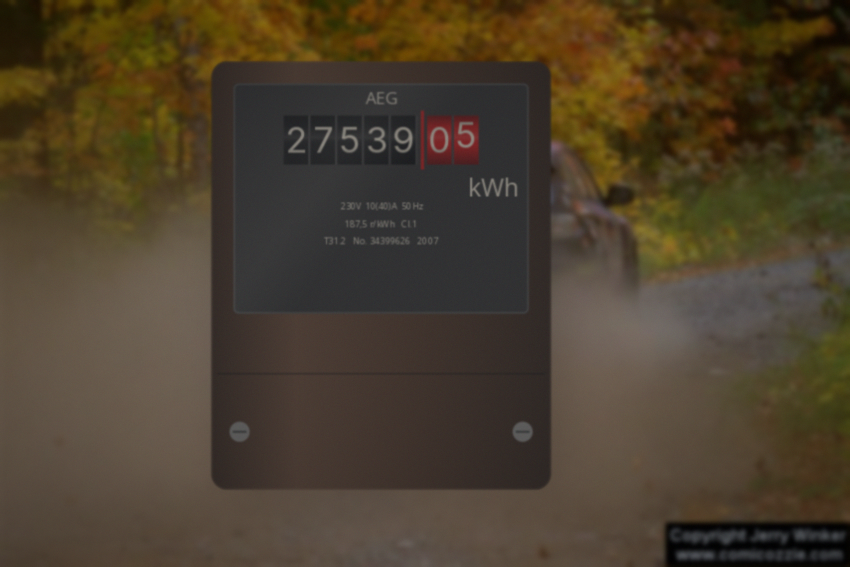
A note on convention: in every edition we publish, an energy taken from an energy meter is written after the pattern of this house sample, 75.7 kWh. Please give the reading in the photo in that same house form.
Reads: 27539.05 kWh
